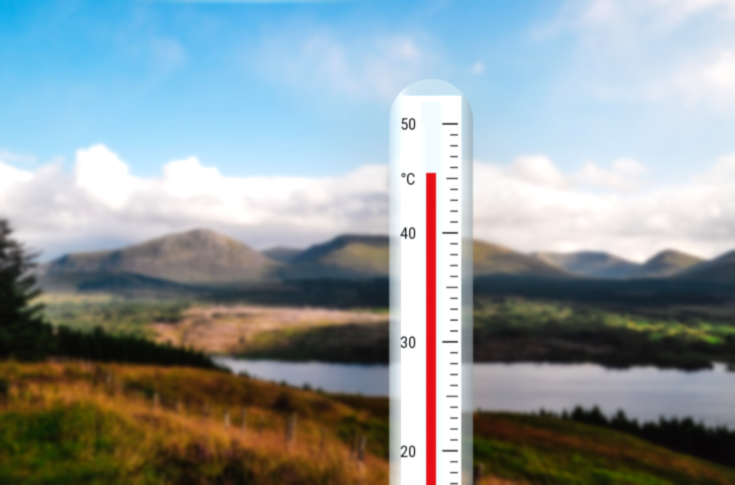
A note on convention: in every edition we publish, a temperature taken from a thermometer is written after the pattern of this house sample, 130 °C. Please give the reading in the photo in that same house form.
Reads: 45.5 °C
